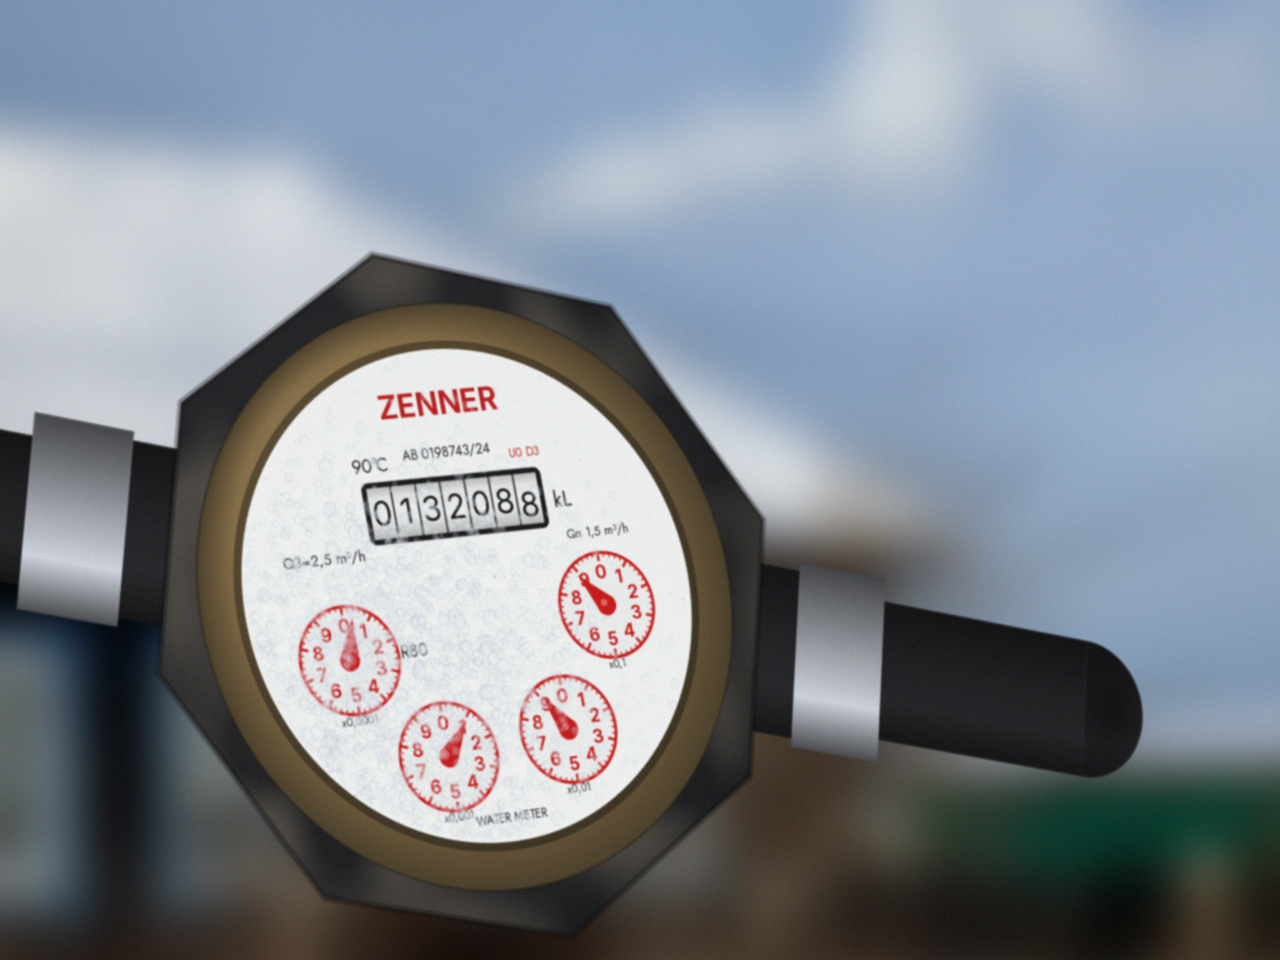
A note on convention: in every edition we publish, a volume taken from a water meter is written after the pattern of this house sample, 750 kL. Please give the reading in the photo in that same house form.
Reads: 132087.8910 kL
